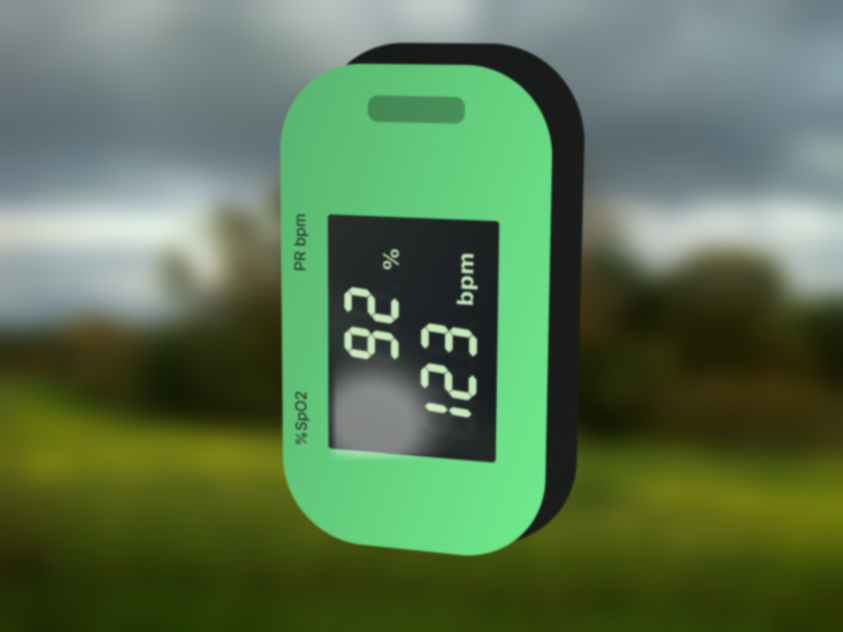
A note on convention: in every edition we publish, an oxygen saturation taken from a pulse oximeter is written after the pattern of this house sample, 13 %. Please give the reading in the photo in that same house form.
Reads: 92 %
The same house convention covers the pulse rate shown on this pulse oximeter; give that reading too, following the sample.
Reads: 123 bpm
